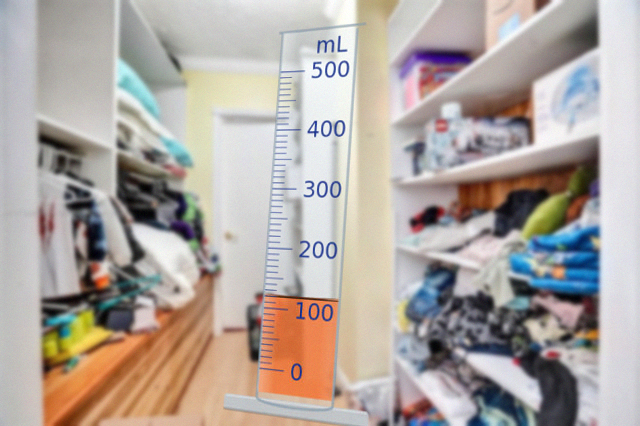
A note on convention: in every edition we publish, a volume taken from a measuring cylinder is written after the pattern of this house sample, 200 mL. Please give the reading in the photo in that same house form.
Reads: 120 mL
